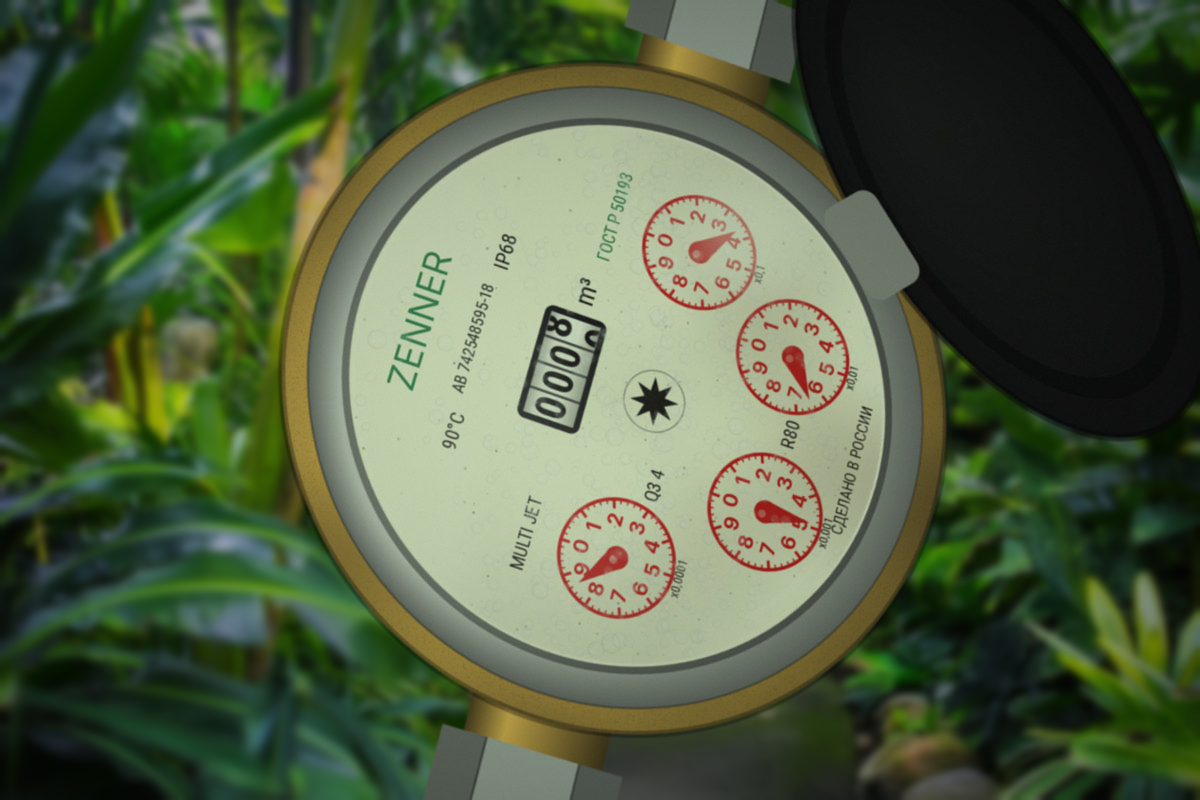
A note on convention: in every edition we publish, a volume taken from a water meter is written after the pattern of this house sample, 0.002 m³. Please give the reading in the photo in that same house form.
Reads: 8.3648 m³
